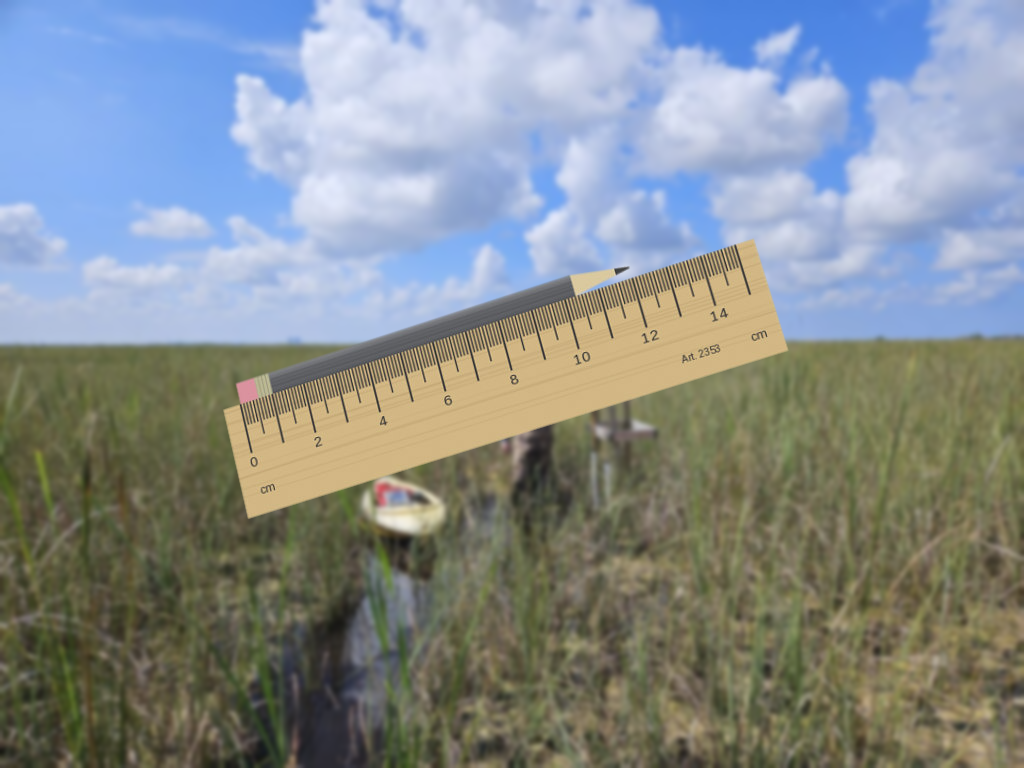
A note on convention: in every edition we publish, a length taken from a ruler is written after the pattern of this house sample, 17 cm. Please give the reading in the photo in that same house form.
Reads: 12 cm
